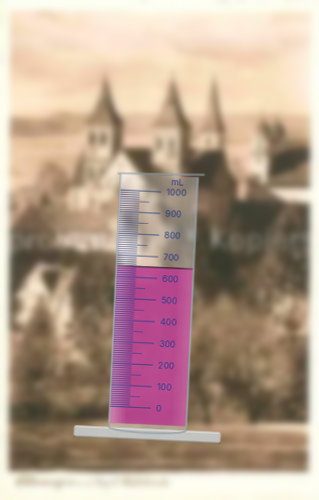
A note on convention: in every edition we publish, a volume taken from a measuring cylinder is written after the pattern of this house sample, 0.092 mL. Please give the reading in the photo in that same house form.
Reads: 650 mL
